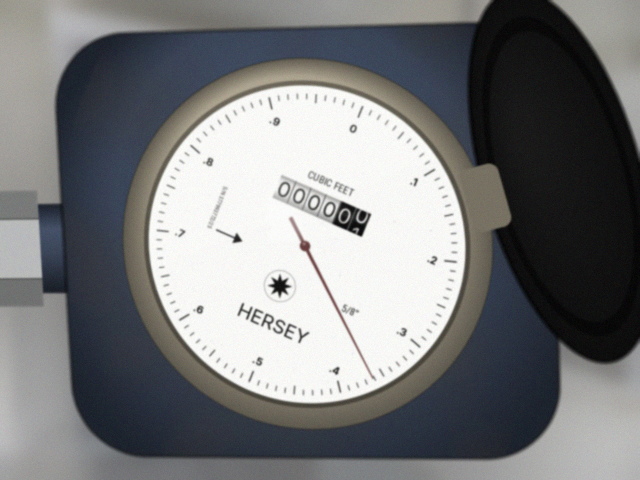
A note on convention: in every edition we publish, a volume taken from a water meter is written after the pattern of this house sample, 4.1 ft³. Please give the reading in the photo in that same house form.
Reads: 0.36 ft³
